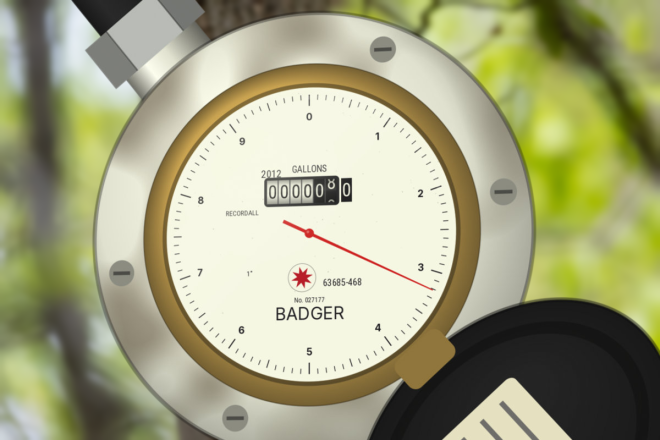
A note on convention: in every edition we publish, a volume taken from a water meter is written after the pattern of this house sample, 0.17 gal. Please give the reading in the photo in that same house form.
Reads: 83.2 gal
